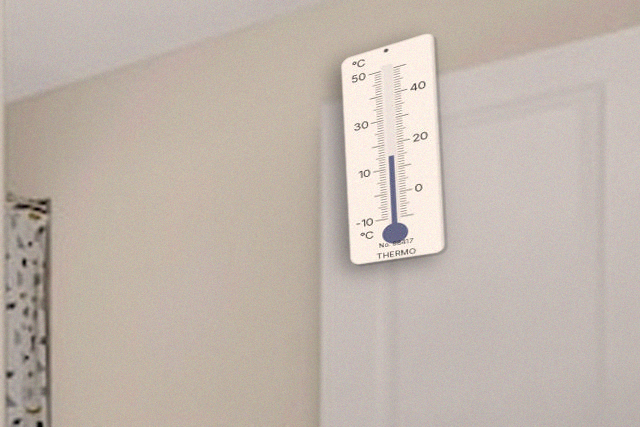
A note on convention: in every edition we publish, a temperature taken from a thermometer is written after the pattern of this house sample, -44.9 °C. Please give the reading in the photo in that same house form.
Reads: 15 °C
